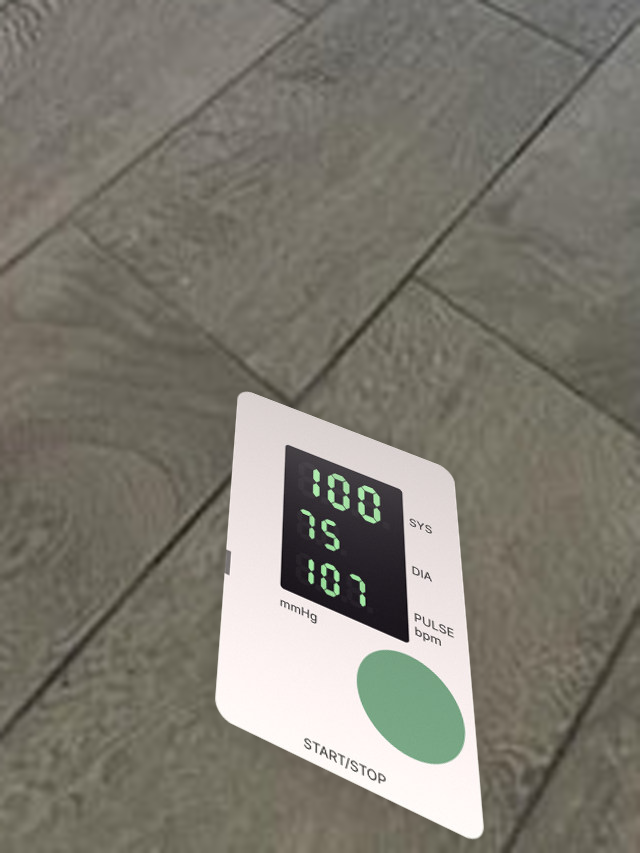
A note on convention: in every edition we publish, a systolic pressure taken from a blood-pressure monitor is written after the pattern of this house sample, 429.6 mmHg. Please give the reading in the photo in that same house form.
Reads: 100 mmHg
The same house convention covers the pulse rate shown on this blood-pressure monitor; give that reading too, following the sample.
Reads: 107 bpm
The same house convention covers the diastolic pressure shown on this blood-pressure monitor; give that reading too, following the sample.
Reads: 75 mmHg
